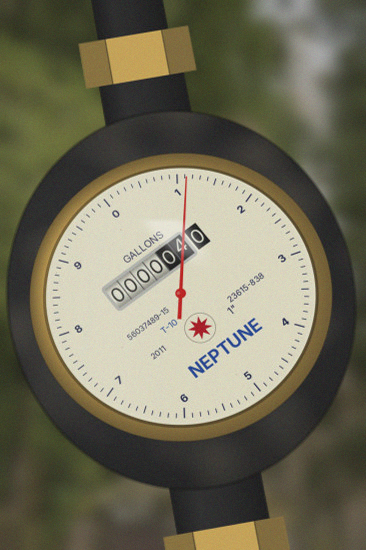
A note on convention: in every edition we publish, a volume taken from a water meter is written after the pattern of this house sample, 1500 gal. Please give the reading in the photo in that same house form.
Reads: 41.1 gal
